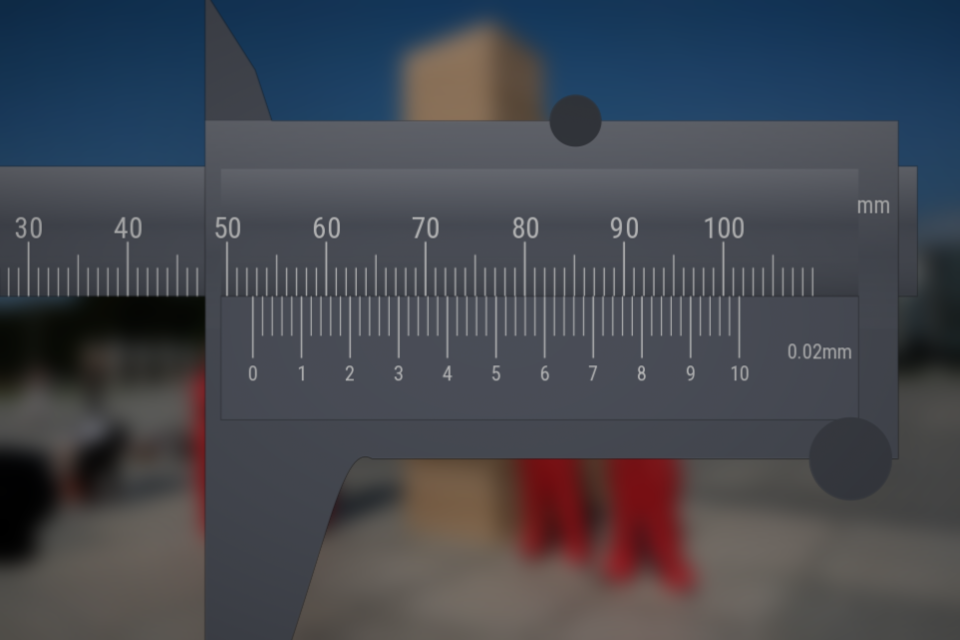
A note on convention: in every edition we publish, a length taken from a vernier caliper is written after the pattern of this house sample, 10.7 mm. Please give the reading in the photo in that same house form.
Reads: 52.6 mm
